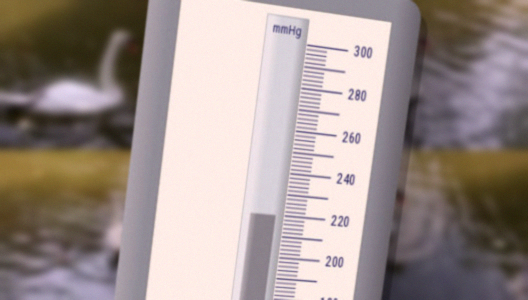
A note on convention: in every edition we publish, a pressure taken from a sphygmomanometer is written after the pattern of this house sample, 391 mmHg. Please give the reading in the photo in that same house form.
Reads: 220 mmHg
